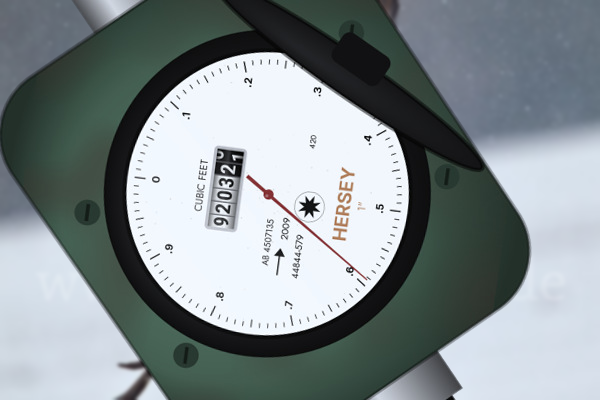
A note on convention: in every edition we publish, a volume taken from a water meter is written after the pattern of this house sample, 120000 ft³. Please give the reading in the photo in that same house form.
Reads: 920320.59 ft³
